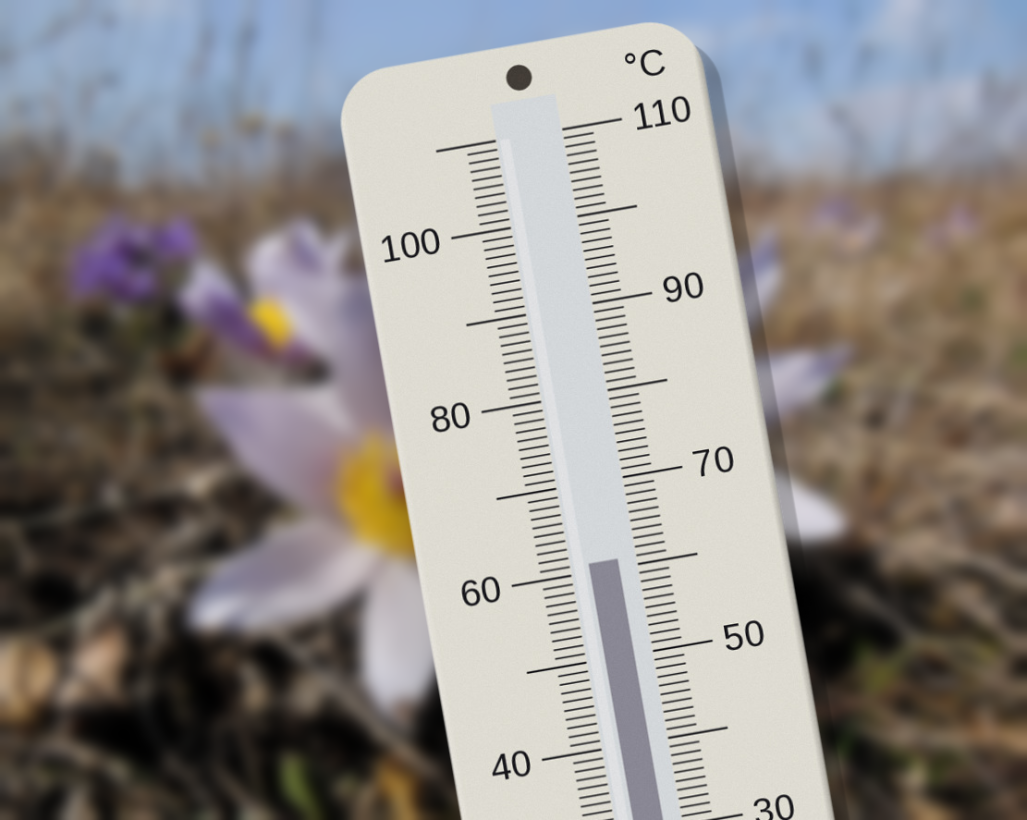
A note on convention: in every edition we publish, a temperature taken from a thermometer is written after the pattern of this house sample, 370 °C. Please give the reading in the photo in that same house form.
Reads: 61 °C
